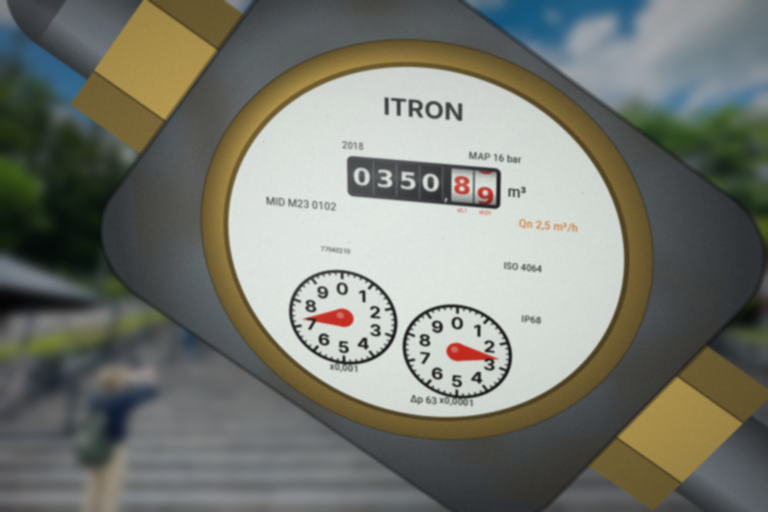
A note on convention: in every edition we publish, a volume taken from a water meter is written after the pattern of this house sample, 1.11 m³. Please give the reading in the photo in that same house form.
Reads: 350.8872 m³
